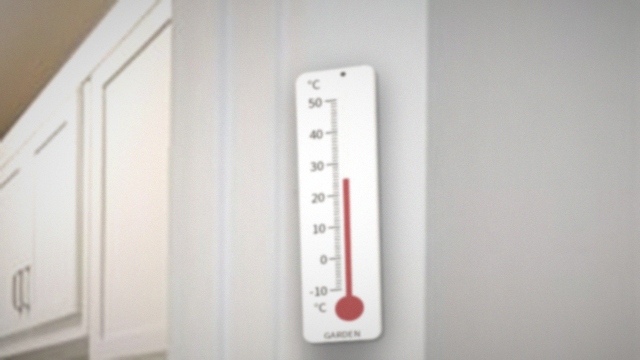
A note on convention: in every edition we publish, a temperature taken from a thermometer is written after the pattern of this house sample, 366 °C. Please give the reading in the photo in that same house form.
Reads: 25 °C
